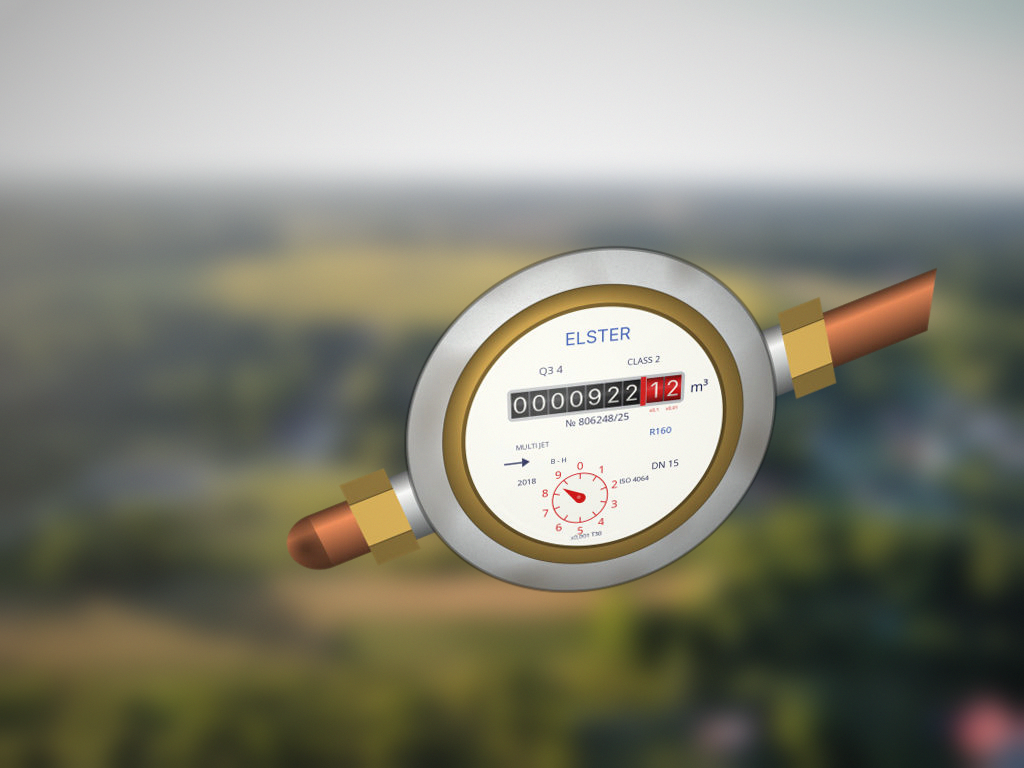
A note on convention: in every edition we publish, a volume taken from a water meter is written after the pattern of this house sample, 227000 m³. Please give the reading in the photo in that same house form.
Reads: 922.128 m³
